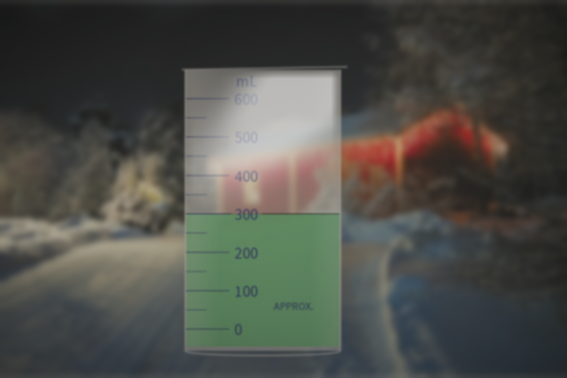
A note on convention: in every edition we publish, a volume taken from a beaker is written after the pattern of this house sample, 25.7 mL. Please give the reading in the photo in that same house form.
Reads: 300 mL
